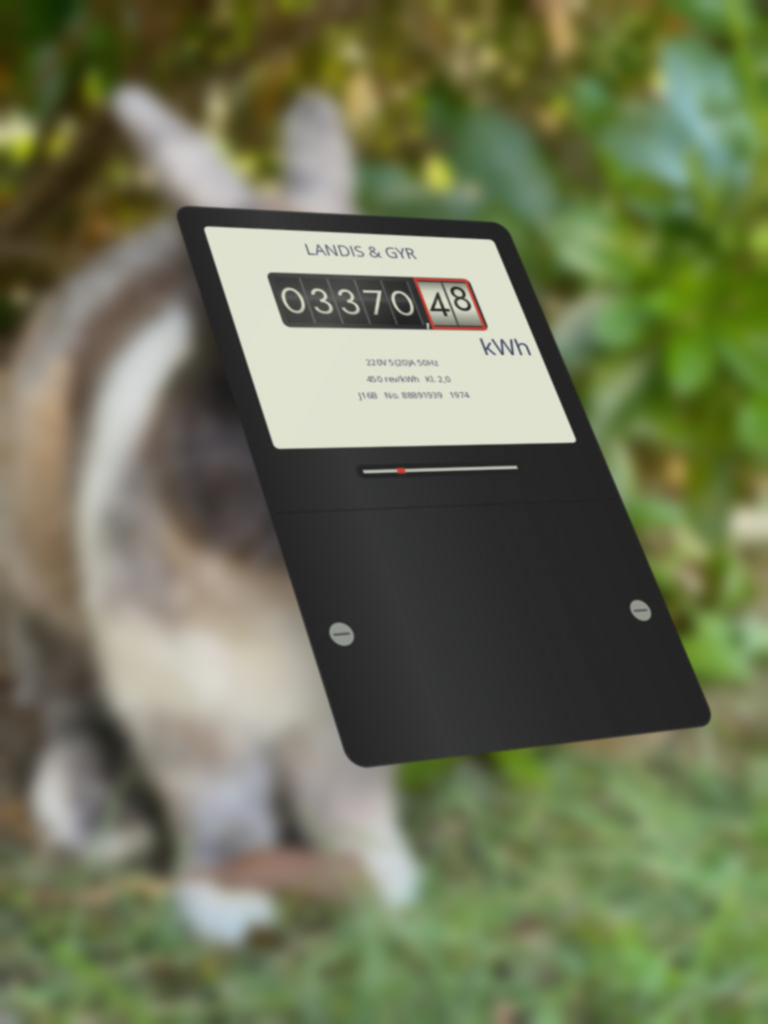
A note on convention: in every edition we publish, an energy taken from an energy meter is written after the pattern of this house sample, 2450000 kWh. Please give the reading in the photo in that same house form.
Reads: 3370.48 kWh
